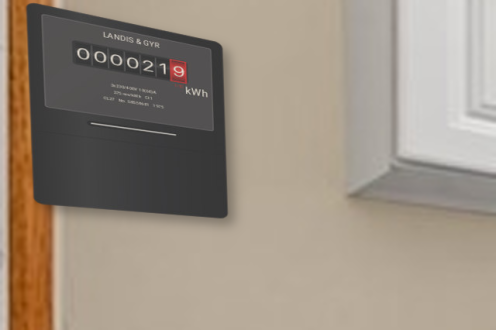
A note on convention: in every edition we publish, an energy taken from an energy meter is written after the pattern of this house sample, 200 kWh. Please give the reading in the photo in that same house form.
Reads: 21.9 kWh
